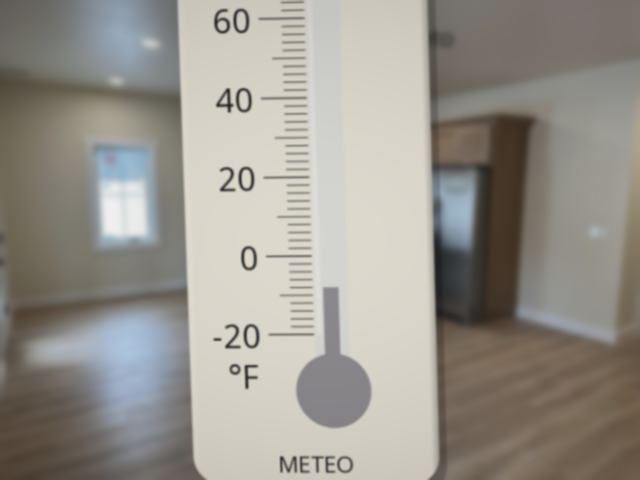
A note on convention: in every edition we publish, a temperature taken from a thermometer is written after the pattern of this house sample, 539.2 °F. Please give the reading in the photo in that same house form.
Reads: -8 °F
